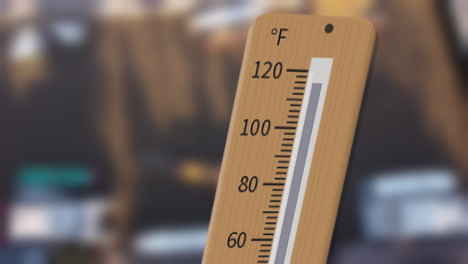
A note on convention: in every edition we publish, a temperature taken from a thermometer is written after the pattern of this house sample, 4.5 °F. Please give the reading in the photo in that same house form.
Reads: 116 °F
